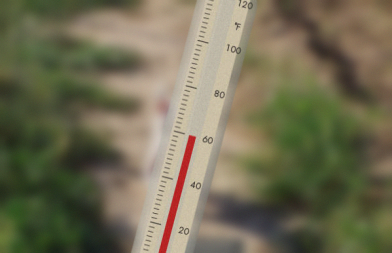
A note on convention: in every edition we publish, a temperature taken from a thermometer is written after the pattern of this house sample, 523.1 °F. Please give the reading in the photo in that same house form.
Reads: 60 °F
